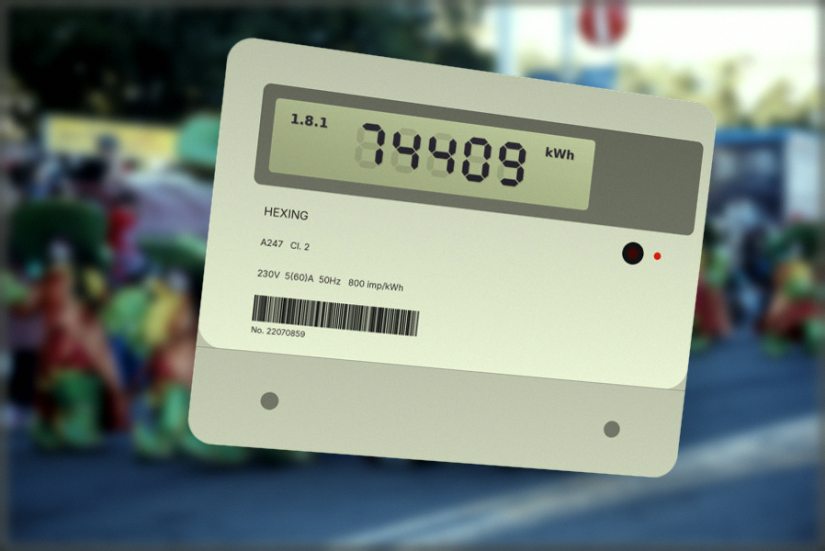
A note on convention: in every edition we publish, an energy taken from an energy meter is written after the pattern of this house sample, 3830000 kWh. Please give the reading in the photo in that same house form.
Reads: 74409 kWh
